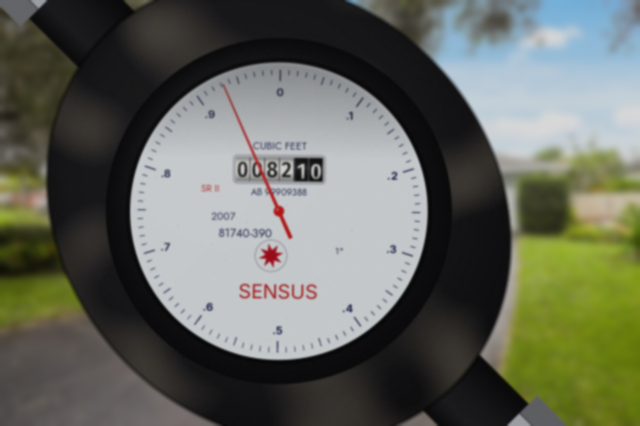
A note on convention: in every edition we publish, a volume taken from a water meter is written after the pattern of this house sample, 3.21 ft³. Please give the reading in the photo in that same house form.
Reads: 8209.93 ft³
